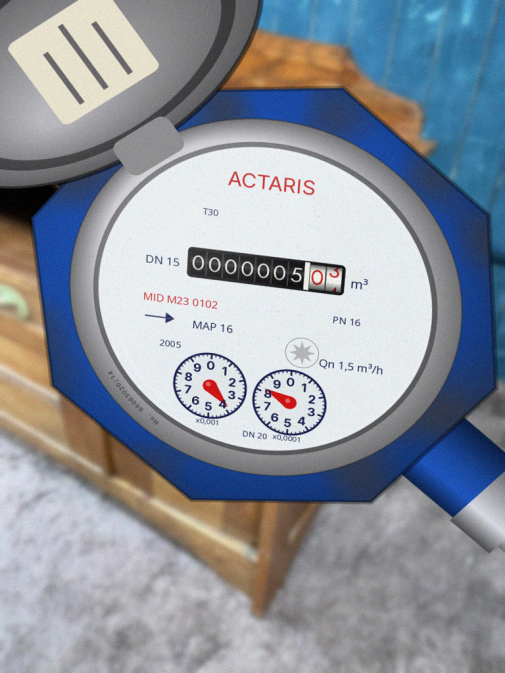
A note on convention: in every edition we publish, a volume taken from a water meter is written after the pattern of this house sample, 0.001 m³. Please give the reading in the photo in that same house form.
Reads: 5.0338 m³
